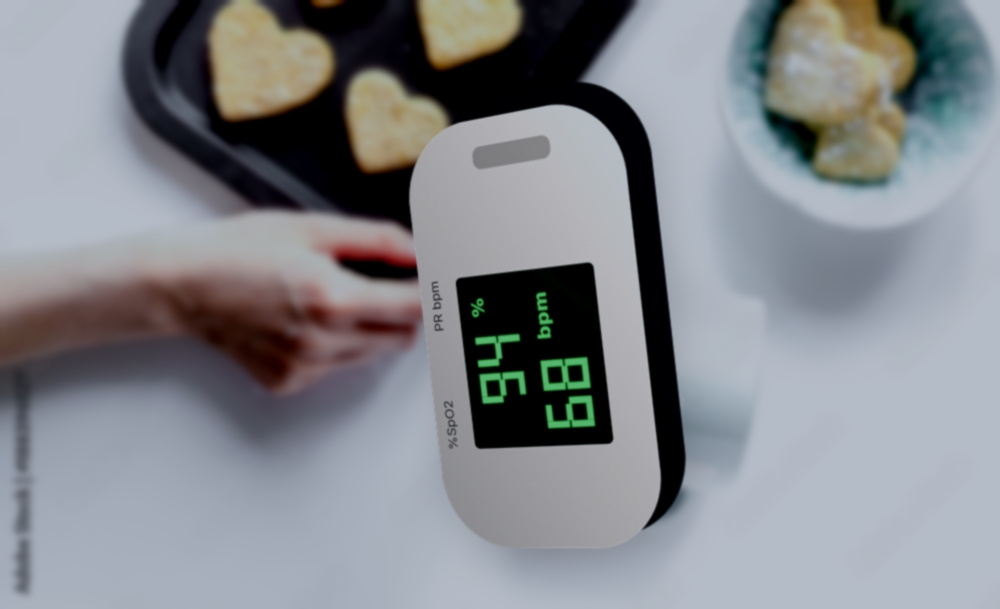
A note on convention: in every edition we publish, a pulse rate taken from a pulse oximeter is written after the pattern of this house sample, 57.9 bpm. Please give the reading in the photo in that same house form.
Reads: 68 bpm
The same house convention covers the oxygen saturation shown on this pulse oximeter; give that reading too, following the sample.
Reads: 94 %
